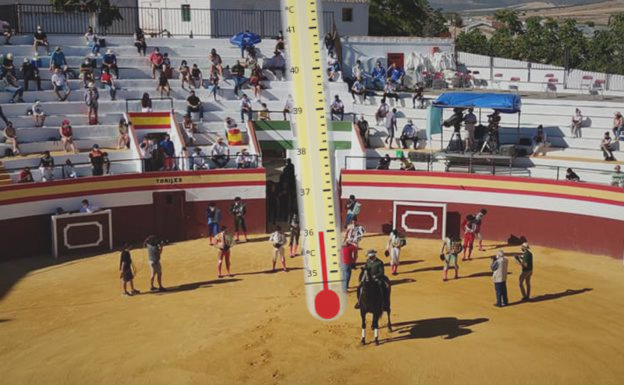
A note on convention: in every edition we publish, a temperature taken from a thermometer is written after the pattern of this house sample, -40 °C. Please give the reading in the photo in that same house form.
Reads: 36 °C
